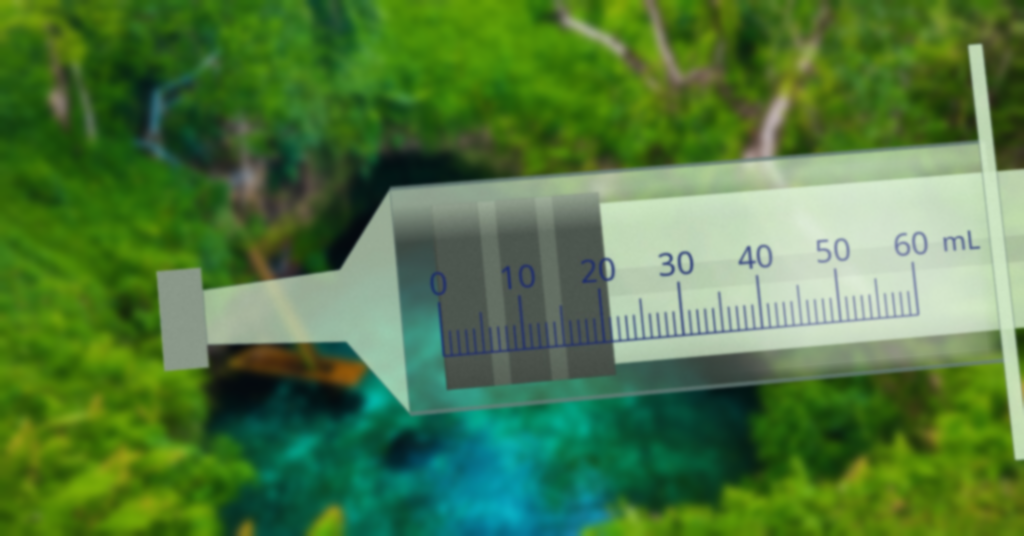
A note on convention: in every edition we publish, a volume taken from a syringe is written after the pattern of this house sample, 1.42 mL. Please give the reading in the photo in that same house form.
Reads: 0 mL
